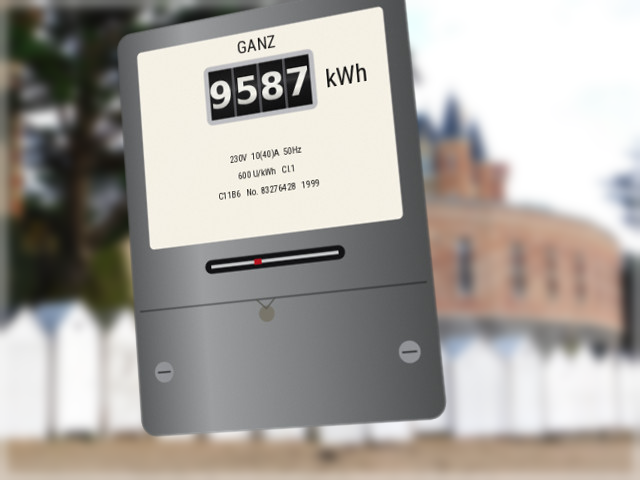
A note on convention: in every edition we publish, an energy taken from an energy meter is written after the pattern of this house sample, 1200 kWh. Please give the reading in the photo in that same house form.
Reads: 9587 kWh
